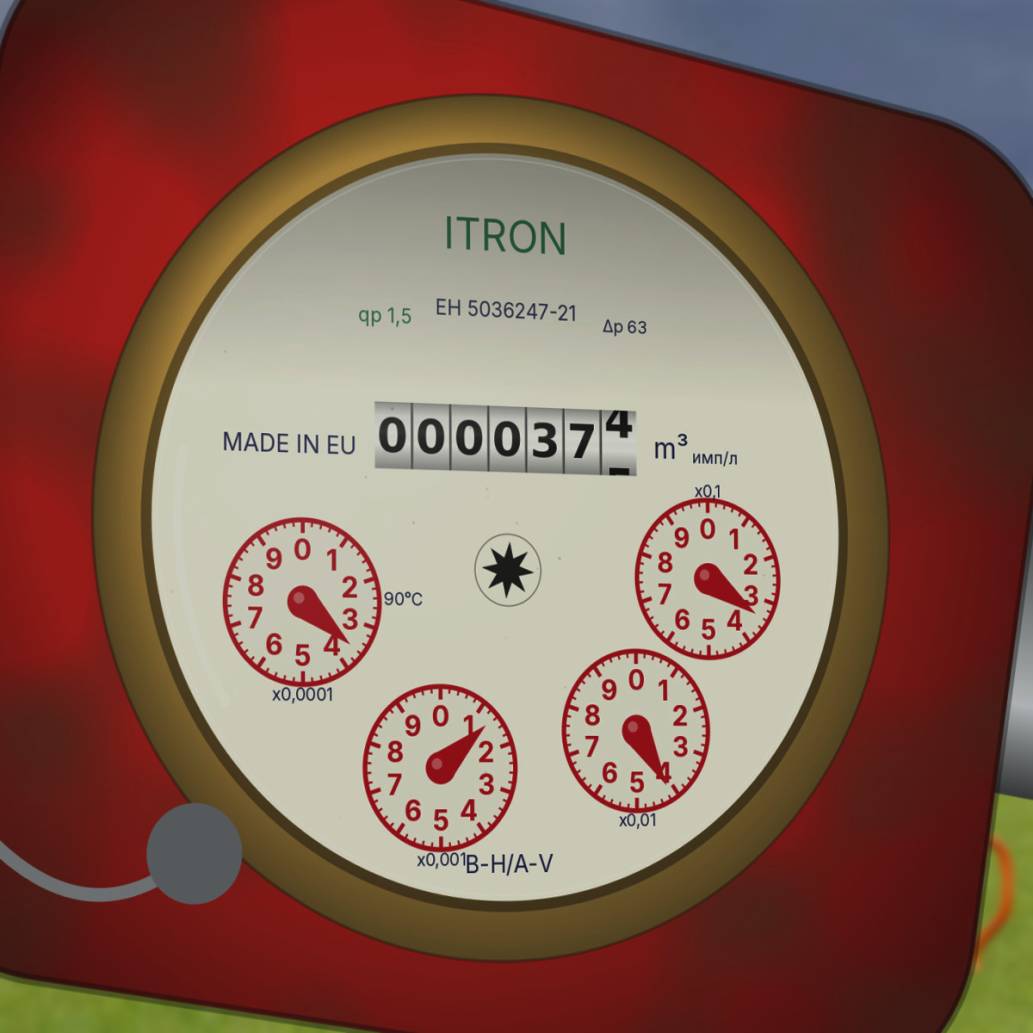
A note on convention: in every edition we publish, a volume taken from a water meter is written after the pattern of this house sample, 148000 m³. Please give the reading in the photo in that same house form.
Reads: 374.3413 m³
